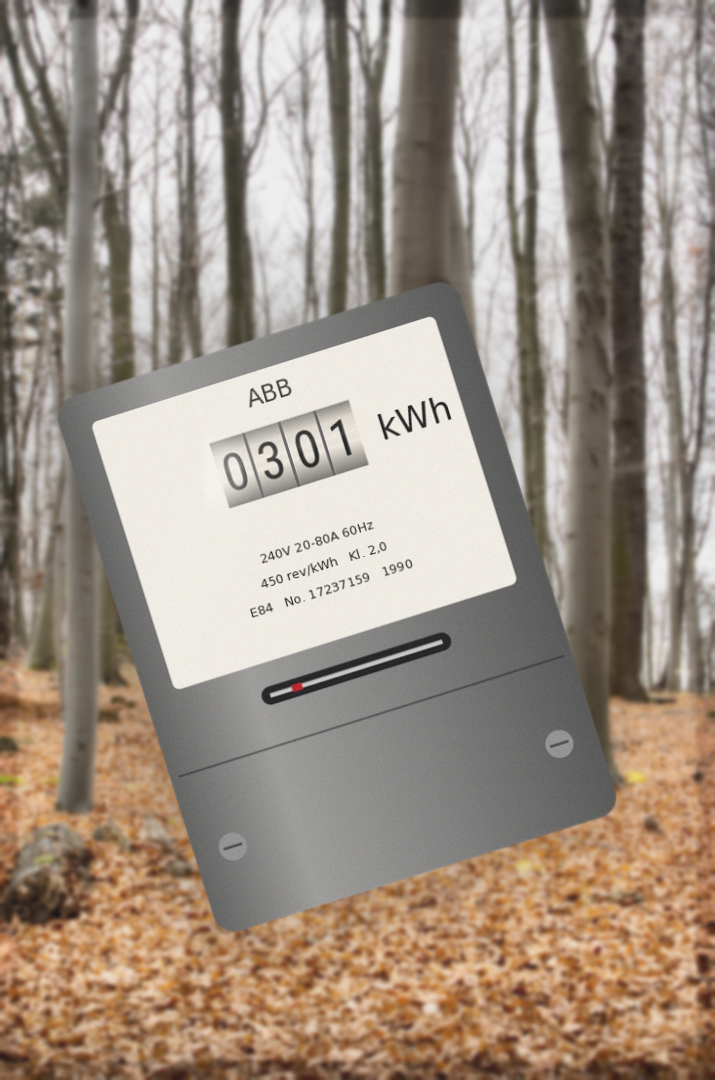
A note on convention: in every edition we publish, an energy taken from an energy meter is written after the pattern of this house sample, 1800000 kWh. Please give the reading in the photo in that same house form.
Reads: 301 kWh
